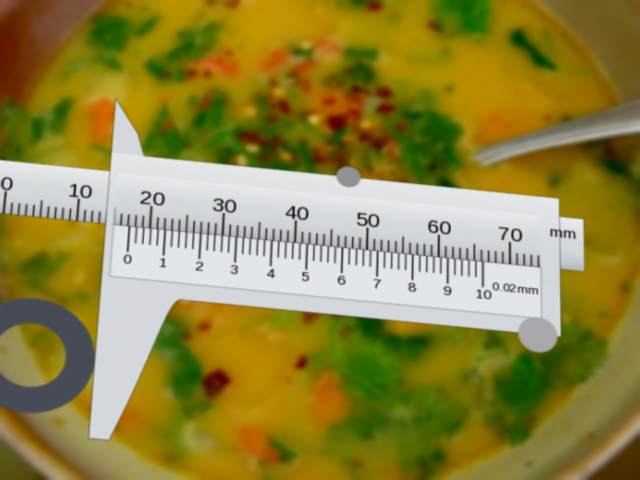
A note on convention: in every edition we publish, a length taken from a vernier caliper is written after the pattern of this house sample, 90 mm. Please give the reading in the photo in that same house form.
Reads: 17.2 mm
